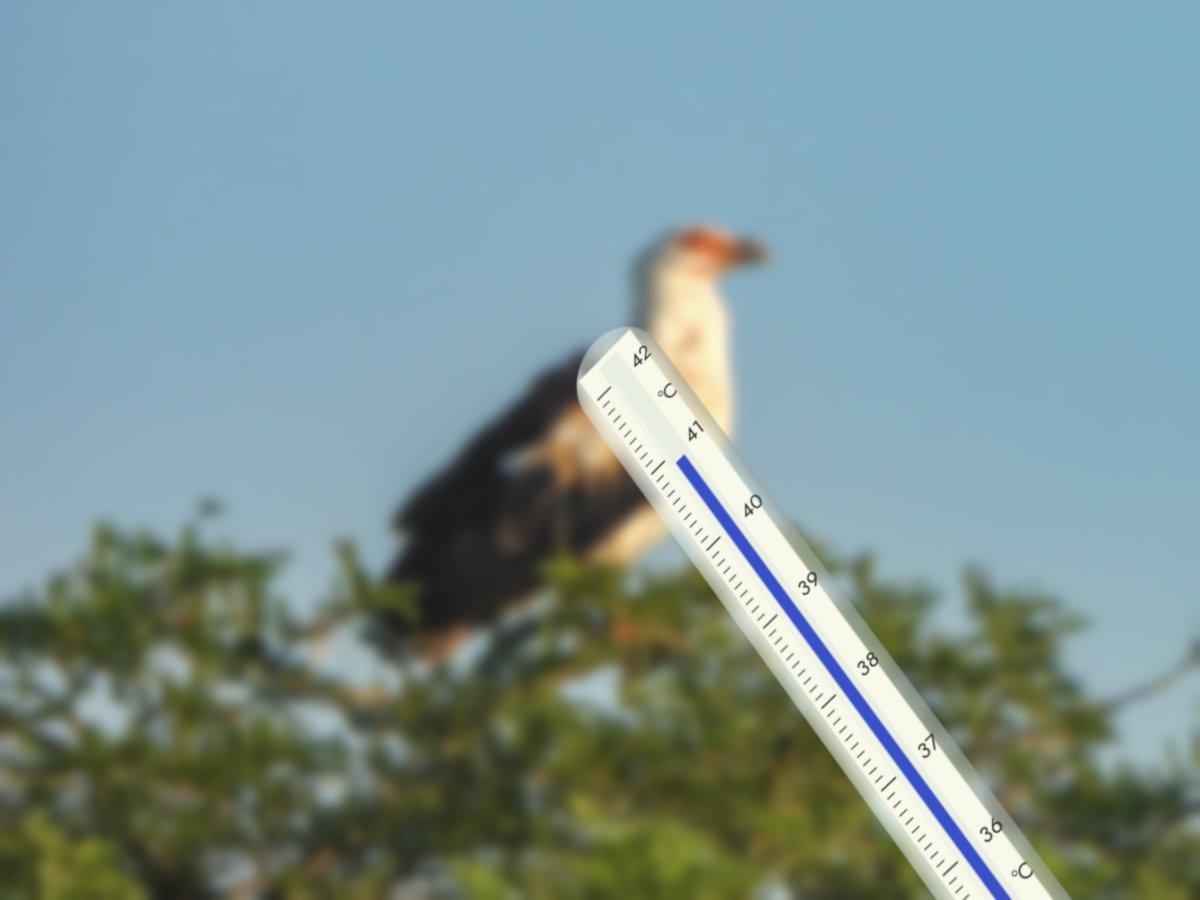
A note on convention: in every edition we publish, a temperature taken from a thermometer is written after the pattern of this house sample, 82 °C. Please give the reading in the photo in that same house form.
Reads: 40.9 °C
